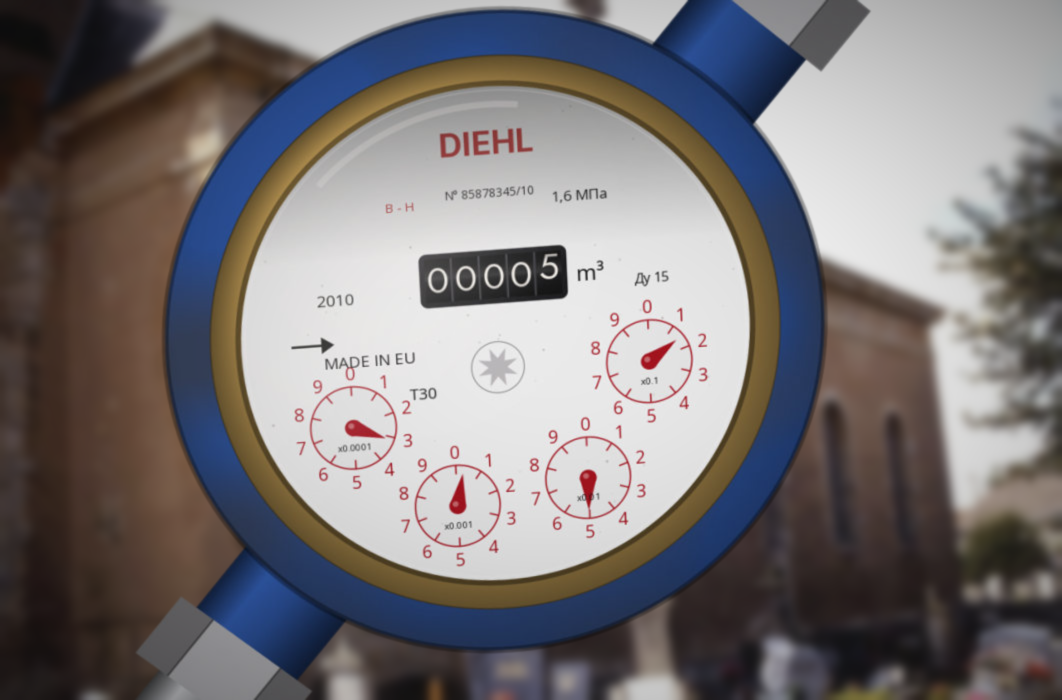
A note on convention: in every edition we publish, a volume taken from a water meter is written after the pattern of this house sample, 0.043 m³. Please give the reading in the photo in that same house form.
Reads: 5.1503 m³
